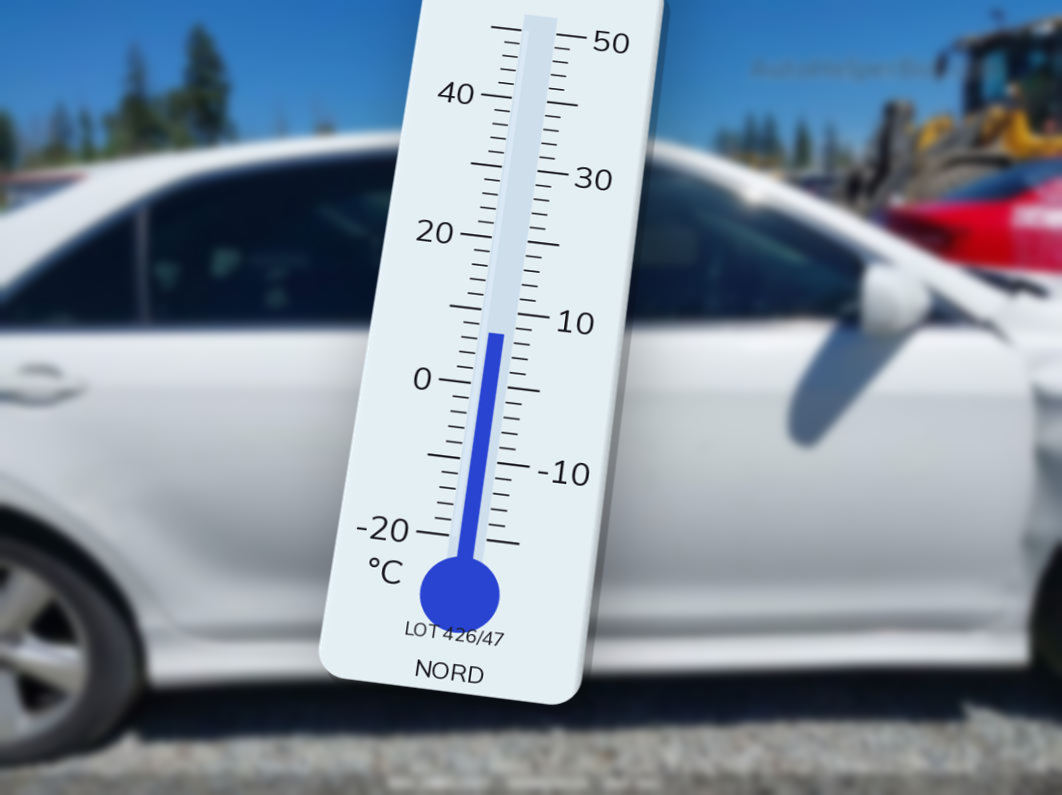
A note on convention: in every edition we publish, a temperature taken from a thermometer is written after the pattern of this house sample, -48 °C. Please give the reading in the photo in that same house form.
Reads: 7 °C
